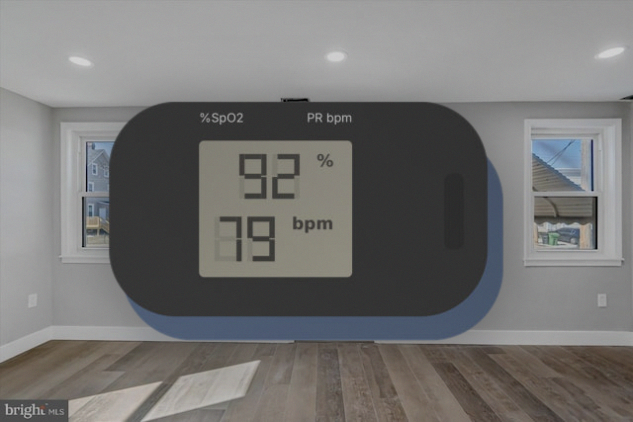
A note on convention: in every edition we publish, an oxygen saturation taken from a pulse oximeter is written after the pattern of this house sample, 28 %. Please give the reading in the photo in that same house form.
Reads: 92 %
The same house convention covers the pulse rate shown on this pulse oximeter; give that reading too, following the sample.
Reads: 79 bpm
